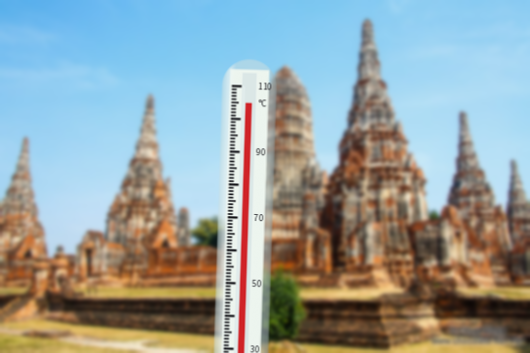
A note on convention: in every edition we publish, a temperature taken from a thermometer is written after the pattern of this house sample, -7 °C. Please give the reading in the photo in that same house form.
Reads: 105 °C
